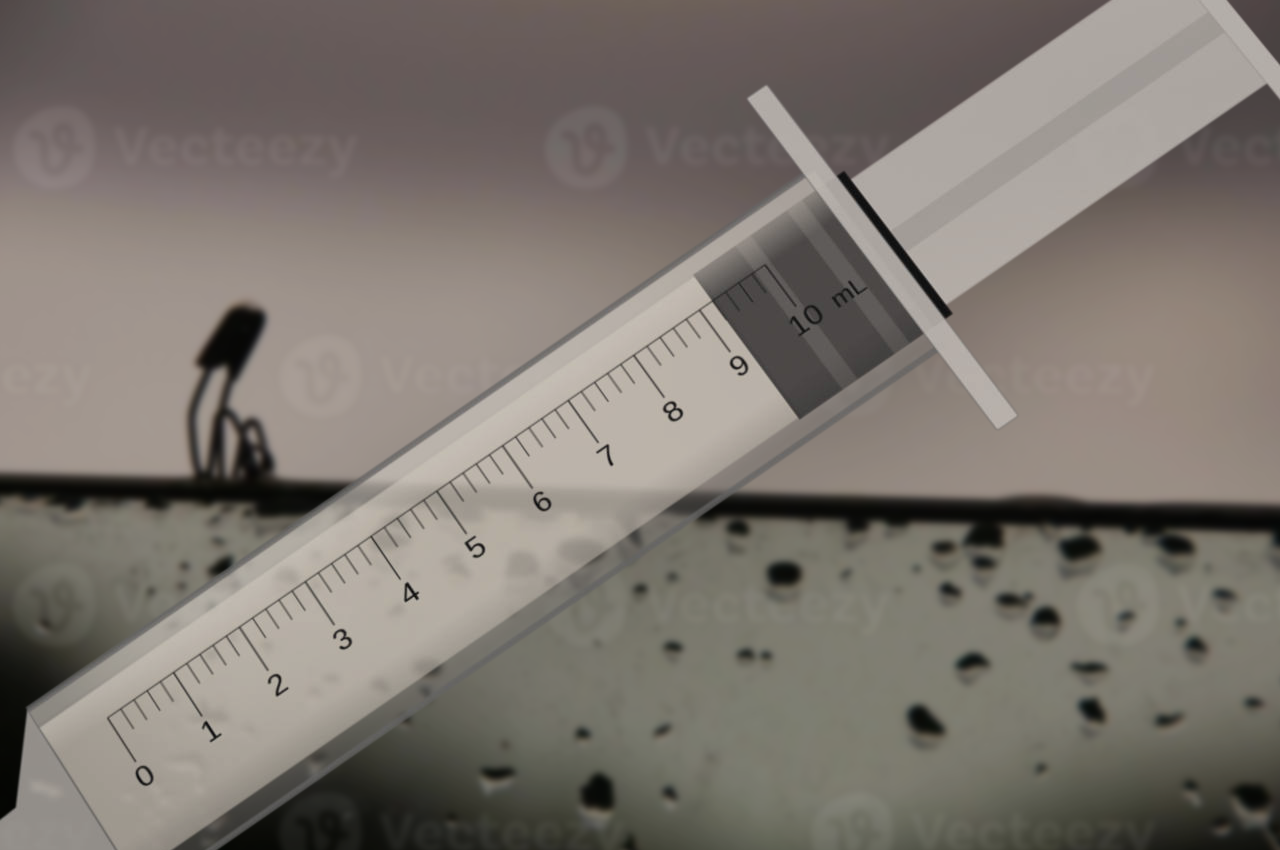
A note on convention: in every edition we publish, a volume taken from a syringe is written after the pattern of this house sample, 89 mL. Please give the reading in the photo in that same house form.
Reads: 9.2 mL
